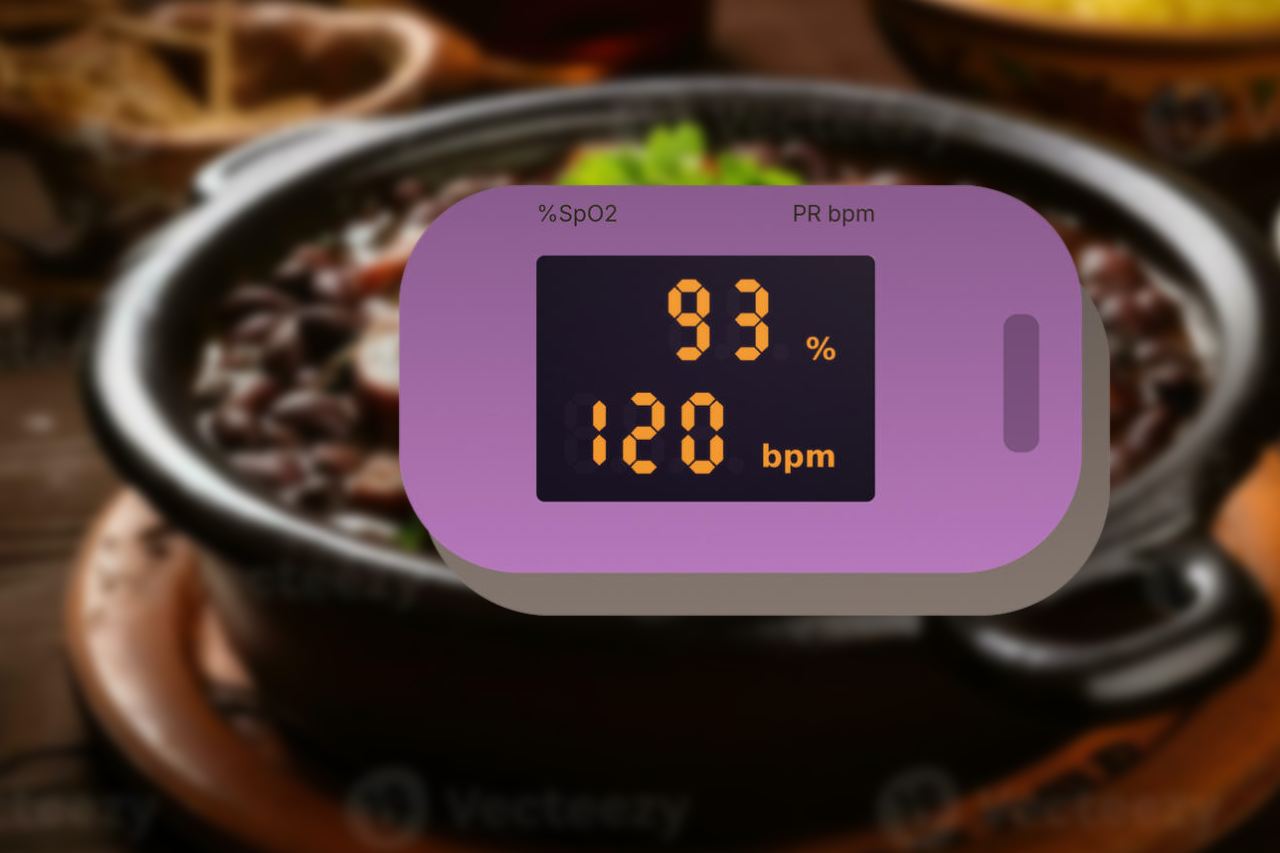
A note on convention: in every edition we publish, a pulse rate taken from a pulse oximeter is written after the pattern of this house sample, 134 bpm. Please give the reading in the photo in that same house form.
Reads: 120 bpm
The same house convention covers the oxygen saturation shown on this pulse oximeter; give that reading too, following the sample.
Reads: 93 %
